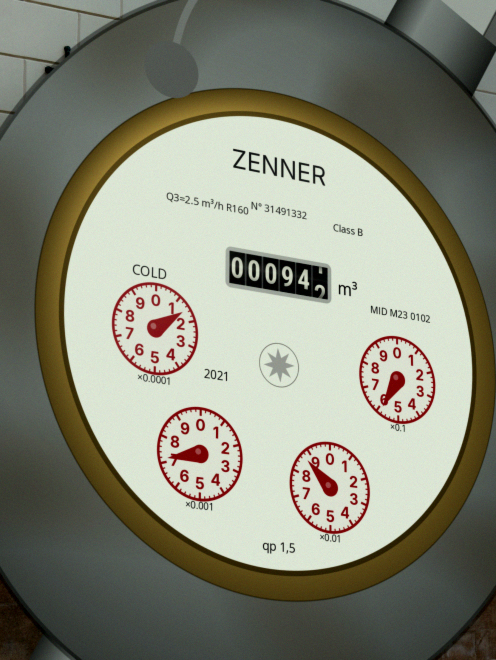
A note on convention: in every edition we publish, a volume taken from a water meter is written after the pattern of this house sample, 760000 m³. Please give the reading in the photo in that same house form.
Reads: 941.5871 m³
